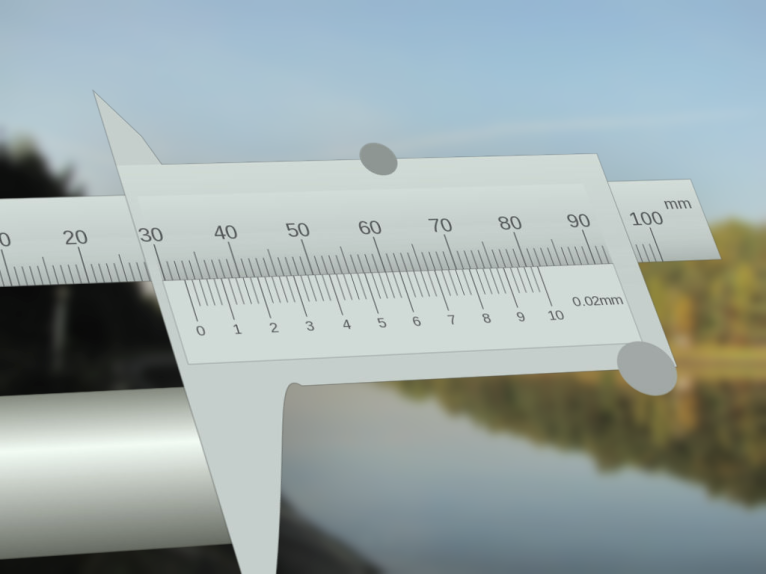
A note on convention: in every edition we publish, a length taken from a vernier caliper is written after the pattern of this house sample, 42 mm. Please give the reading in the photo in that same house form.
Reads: 32.6 mm
